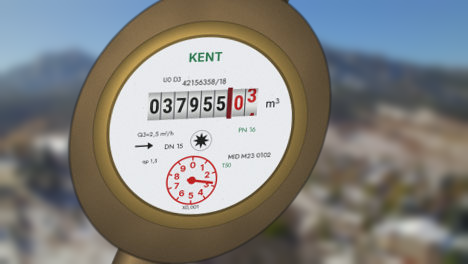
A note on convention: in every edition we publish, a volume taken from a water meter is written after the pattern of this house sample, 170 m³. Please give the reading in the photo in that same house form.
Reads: 37955.032 m³
